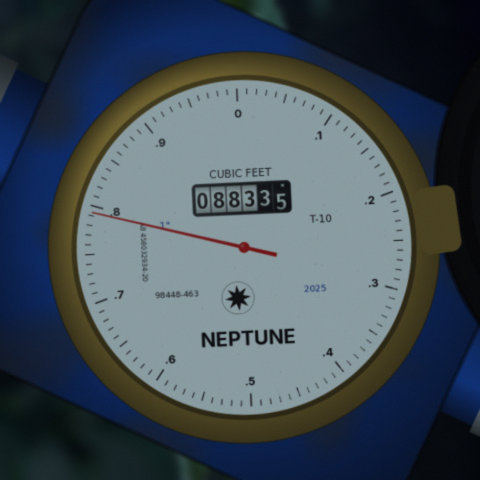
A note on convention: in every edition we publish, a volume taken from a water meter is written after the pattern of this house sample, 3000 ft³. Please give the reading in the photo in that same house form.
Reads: 88334.79 ft³
